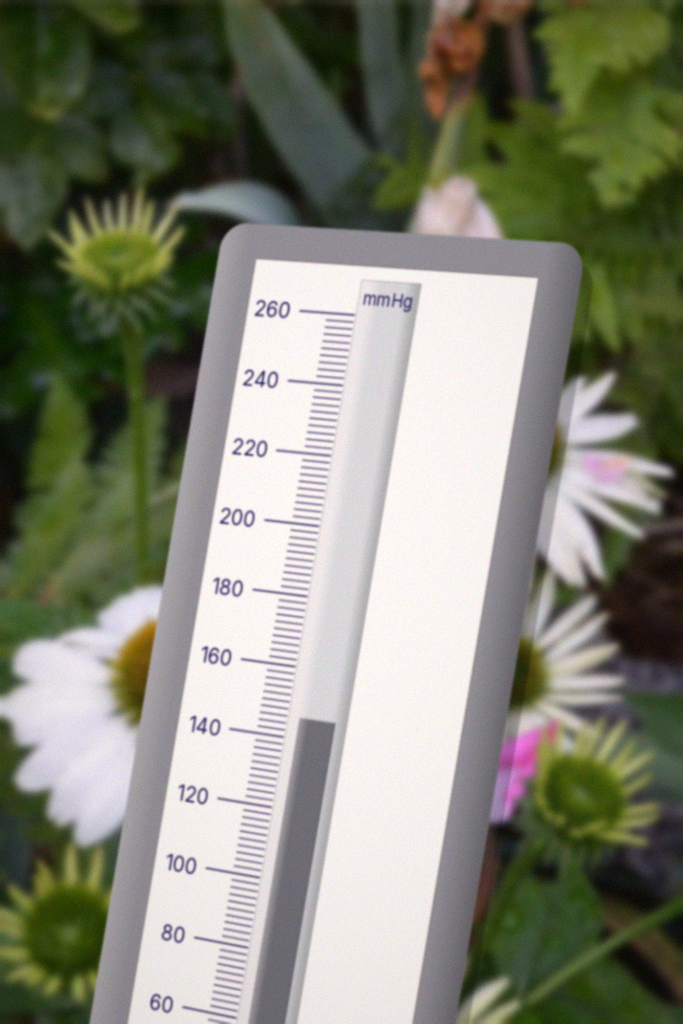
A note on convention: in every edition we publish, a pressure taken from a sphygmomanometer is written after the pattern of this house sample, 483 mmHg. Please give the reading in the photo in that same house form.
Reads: 146 mmHg
